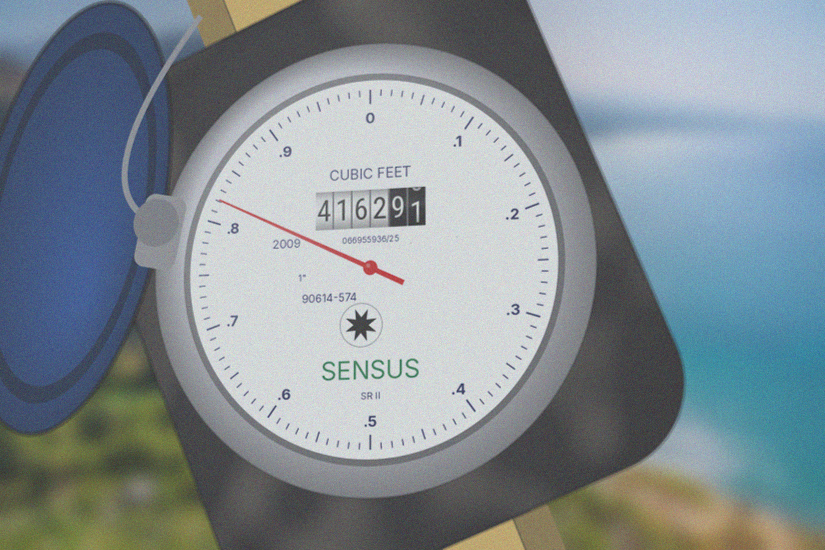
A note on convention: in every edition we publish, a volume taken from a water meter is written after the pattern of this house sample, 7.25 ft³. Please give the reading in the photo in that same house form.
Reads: 416290.82 ft³
